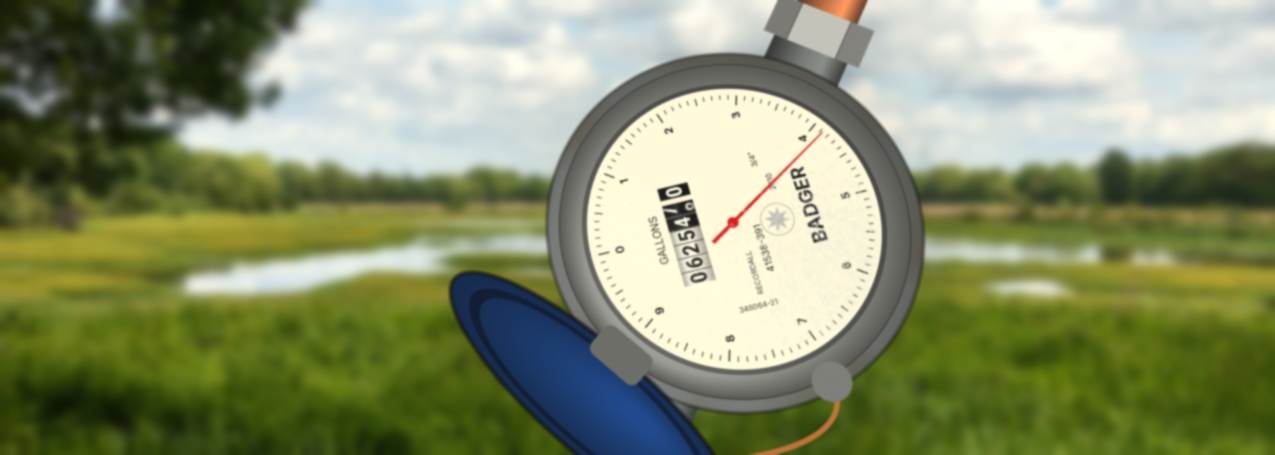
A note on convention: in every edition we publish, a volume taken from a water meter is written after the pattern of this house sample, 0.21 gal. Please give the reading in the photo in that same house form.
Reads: 625474.1 gal
